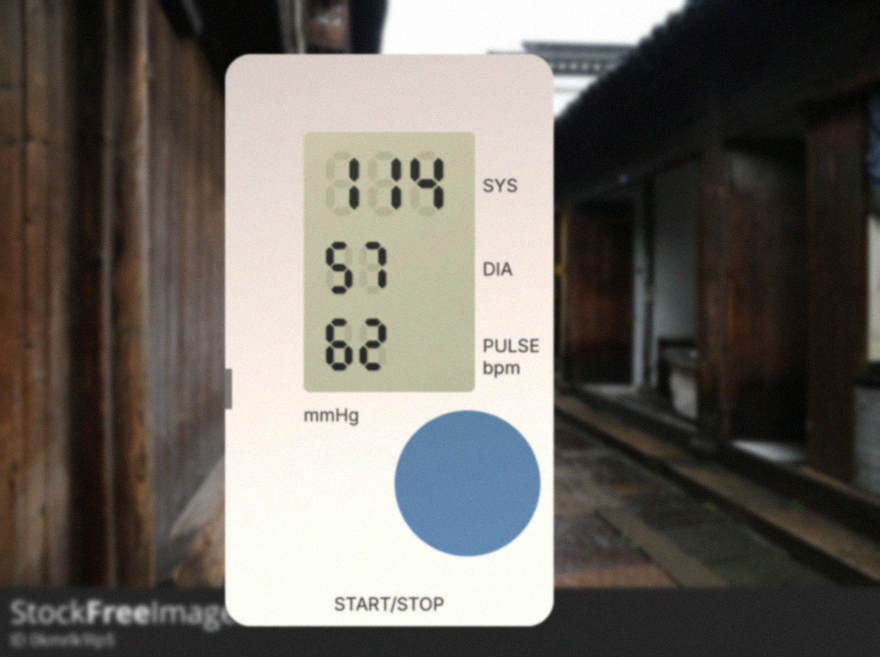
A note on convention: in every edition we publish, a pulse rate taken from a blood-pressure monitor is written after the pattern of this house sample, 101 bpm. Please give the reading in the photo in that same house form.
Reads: 62 bpm
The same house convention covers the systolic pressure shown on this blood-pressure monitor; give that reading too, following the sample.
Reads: 114 mmHg
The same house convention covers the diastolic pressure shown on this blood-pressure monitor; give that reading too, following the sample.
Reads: 57 mmHg
